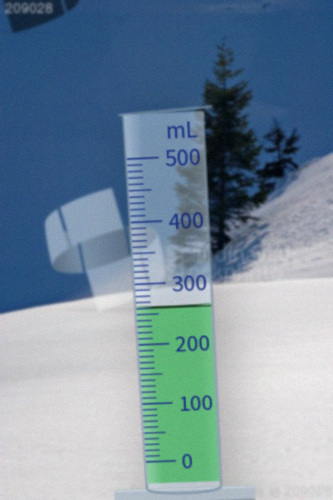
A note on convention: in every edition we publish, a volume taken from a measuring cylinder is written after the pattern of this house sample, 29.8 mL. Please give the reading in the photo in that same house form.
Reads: 260 mL
